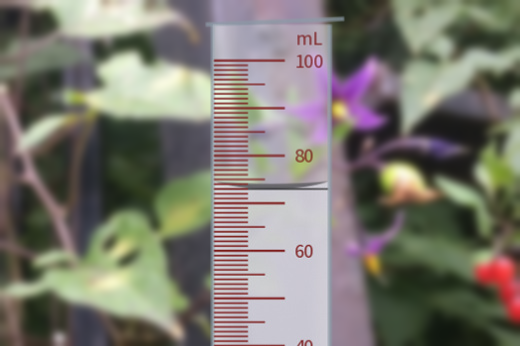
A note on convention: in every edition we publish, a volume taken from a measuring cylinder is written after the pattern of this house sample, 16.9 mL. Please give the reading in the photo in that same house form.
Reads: 73 mL
